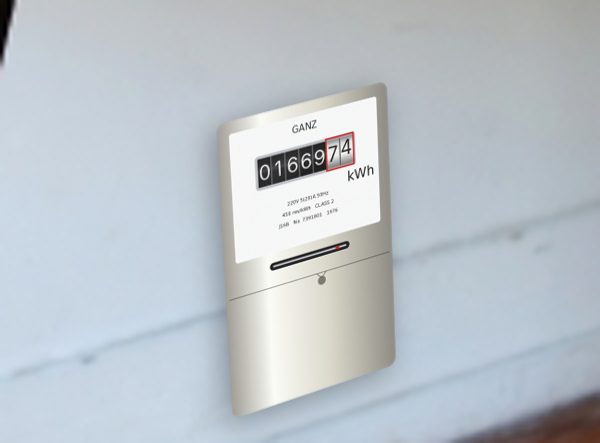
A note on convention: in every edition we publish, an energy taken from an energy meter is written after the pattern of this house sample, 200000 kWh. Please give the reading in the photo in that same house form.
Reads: 1669.74 kWh
